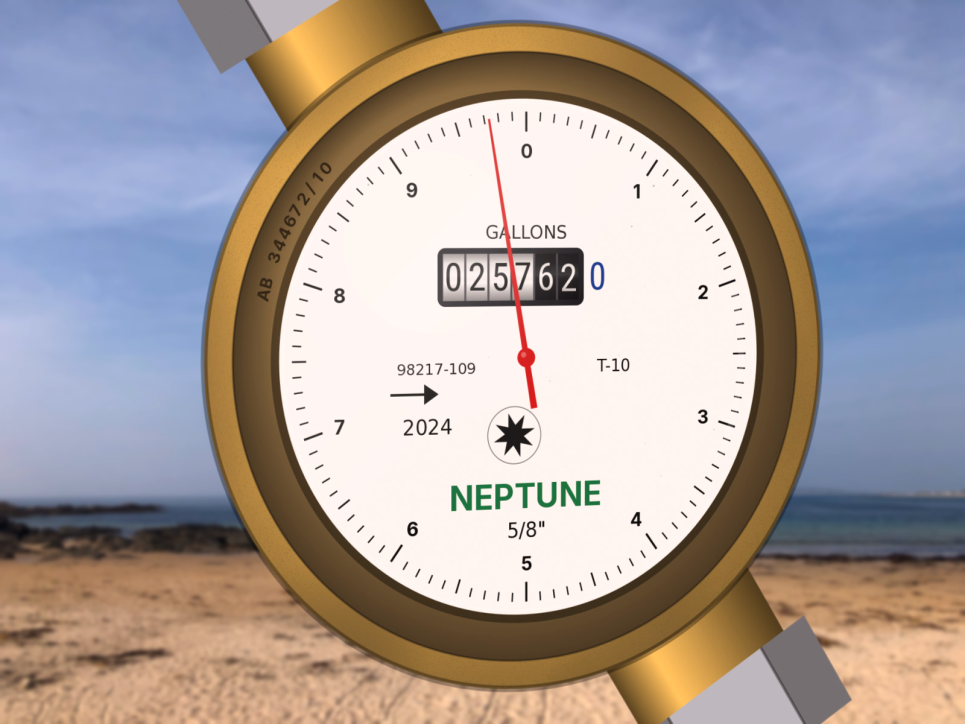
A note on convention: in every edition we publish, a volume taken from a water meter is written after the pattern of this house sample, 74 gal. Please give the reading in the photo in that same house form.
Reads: 257619.7 gal
